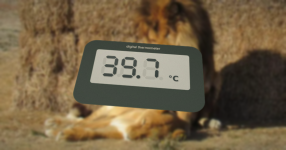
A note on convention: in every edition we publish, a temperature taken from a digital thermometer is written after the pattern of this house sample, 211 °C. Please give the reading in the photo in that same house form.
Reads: 39.7 °C
